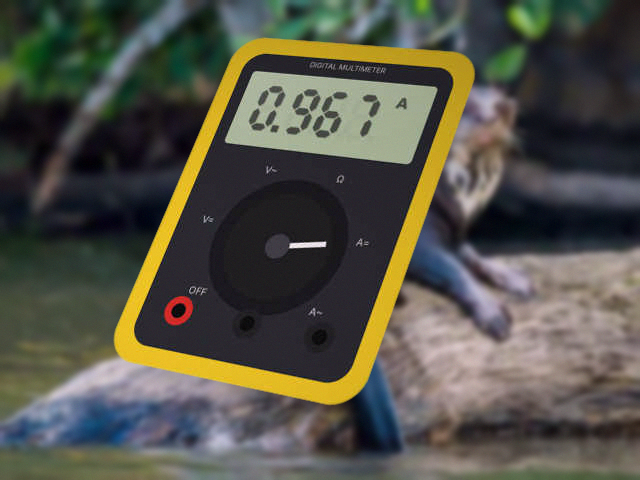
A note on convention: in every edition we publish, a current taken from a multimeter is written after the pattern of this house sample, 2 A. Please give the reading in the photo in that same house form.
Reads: 0.967 A
